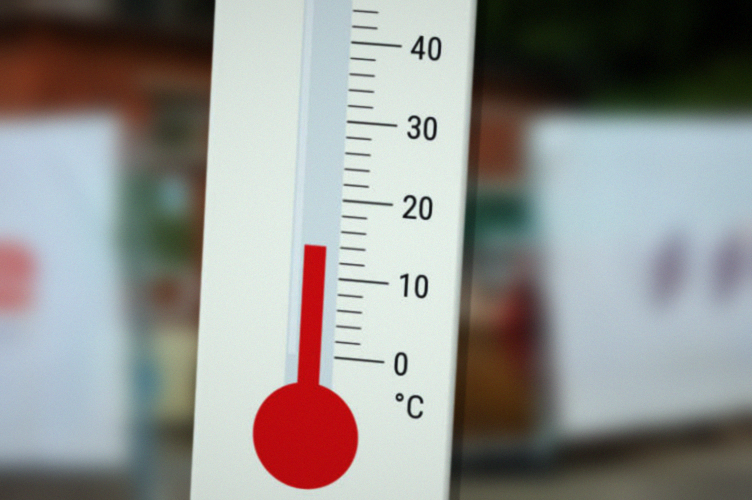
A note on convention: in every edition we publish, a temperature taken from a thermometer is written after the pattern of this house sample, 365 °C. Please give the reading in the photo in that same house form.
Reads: 14 °C
